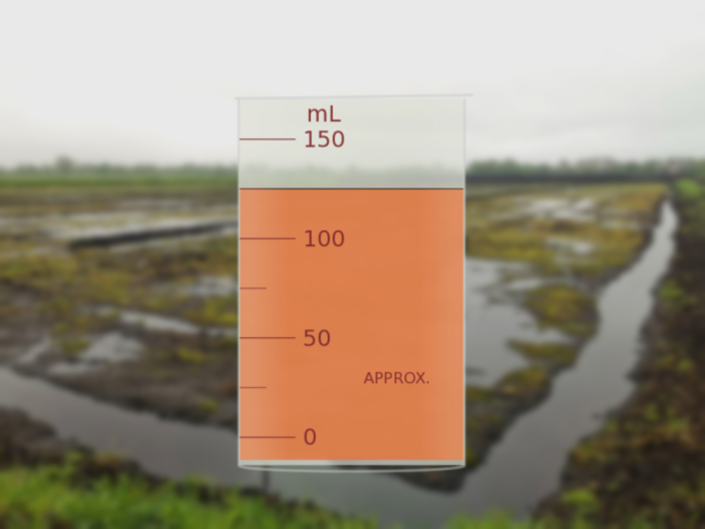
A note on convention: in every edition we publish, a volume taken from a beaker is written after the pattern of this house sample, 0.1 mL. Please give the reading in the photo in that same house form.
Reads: 125 mL
